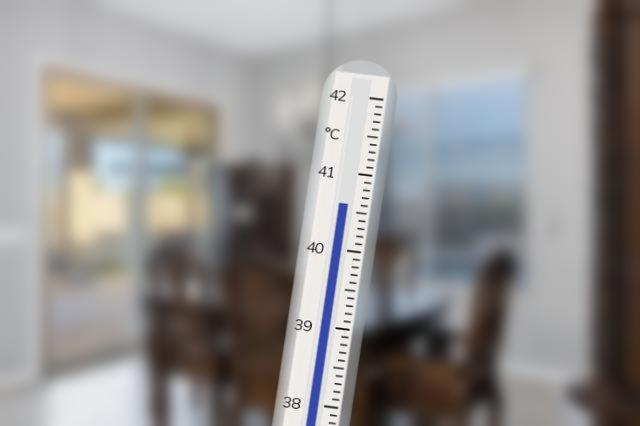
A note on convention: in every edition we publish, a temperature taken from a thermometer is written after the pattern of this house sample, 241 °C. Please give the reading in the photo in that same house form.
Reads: 40.6 °C
